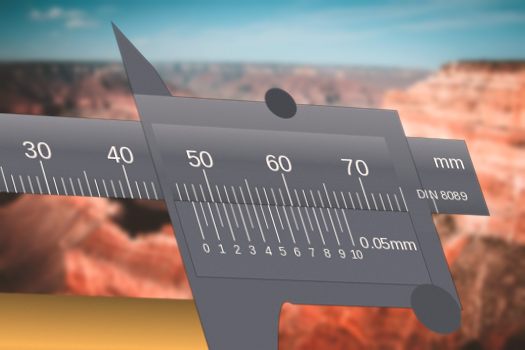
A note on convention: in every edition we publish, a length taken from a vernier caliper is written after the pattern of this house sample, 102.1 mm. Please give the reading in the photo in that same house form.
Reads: 47.4 mm
